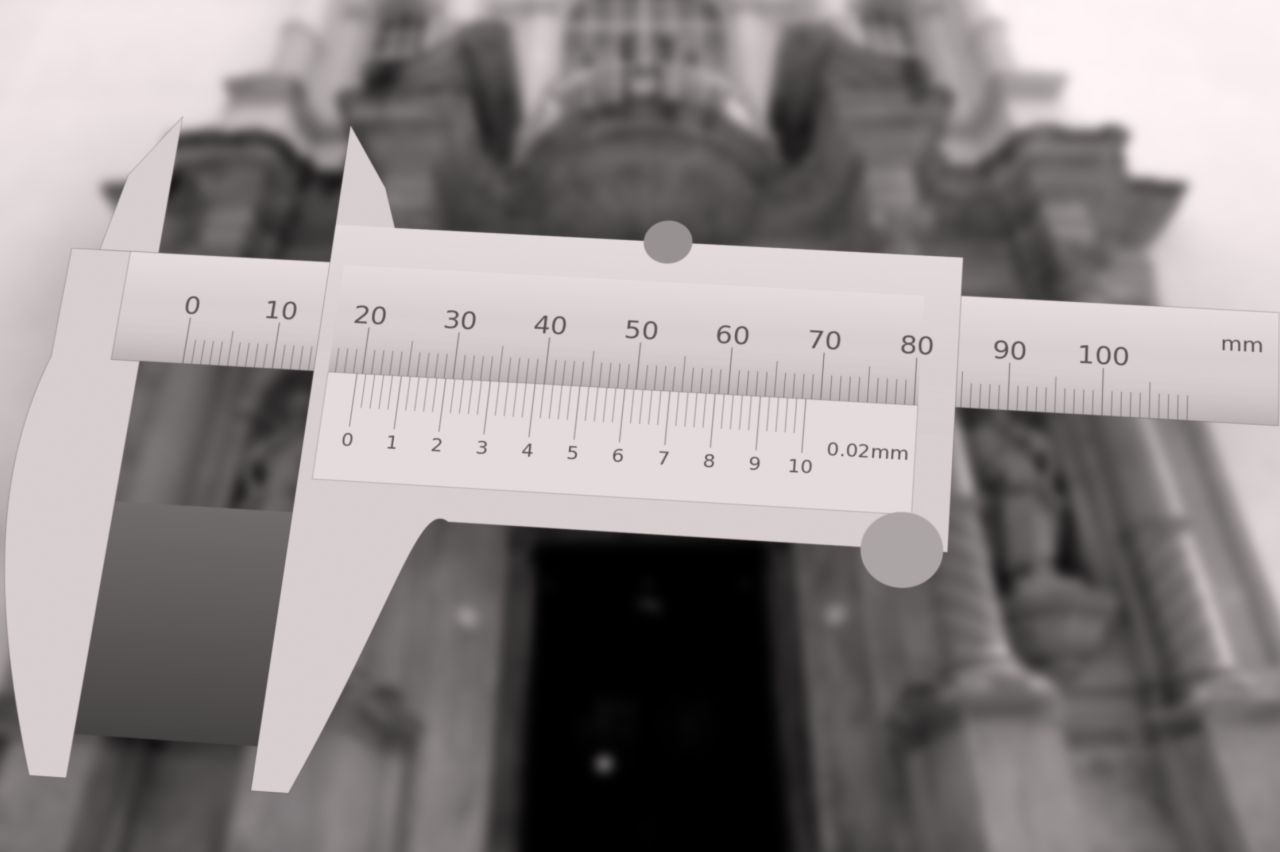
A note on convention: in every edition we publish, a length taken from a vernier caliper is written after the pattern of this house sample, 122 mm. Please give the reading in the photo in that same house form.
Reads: 19.4 mm
